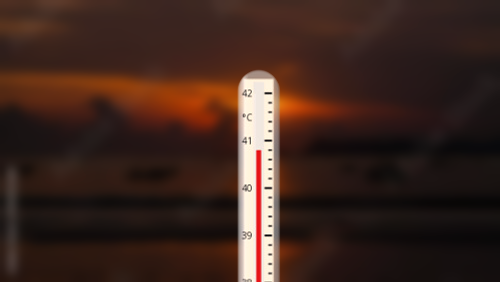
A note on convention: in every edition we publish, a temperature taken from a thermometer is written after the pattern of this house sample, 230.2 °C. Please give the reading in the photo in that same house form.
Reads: 40.8 °C
